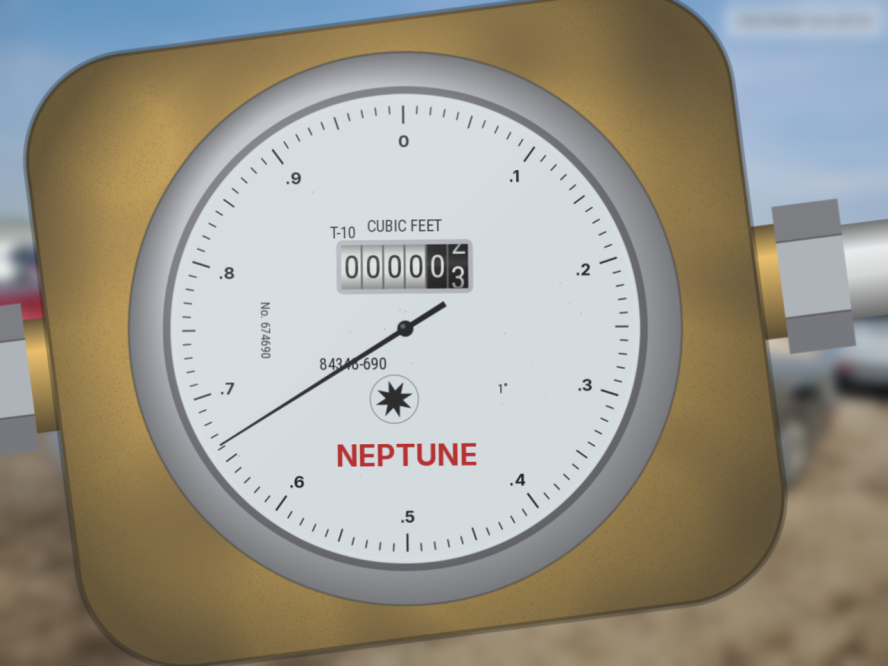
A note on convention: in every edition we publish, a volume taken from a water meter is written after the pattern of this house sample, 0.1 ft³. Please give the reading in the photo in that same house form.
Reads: 2.66 ft³
